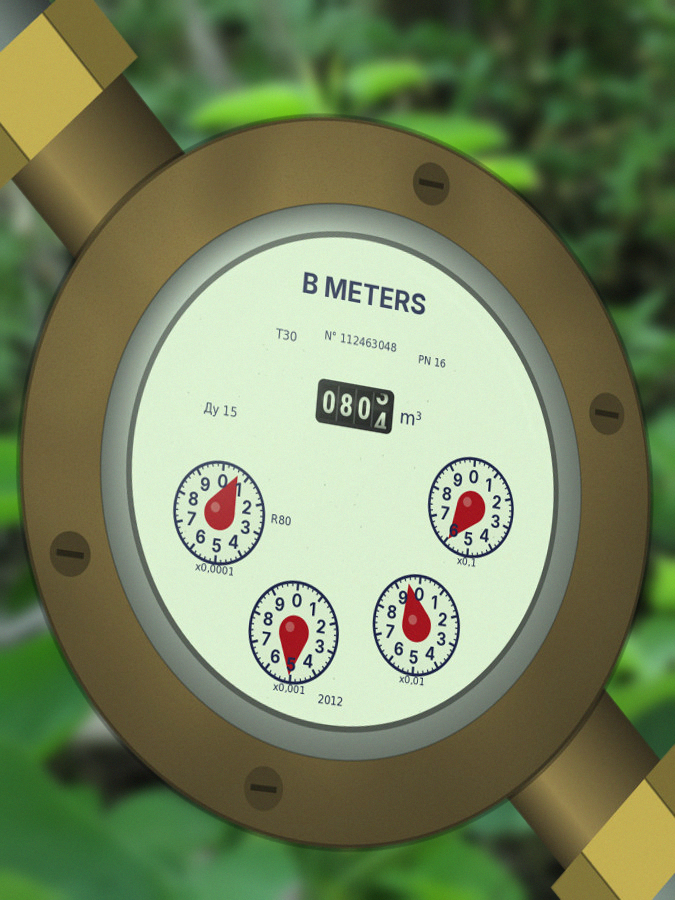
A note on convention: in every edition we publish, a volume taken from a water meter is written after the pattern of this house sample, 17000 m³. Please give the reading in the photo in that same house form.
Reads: 803.5950 m³
